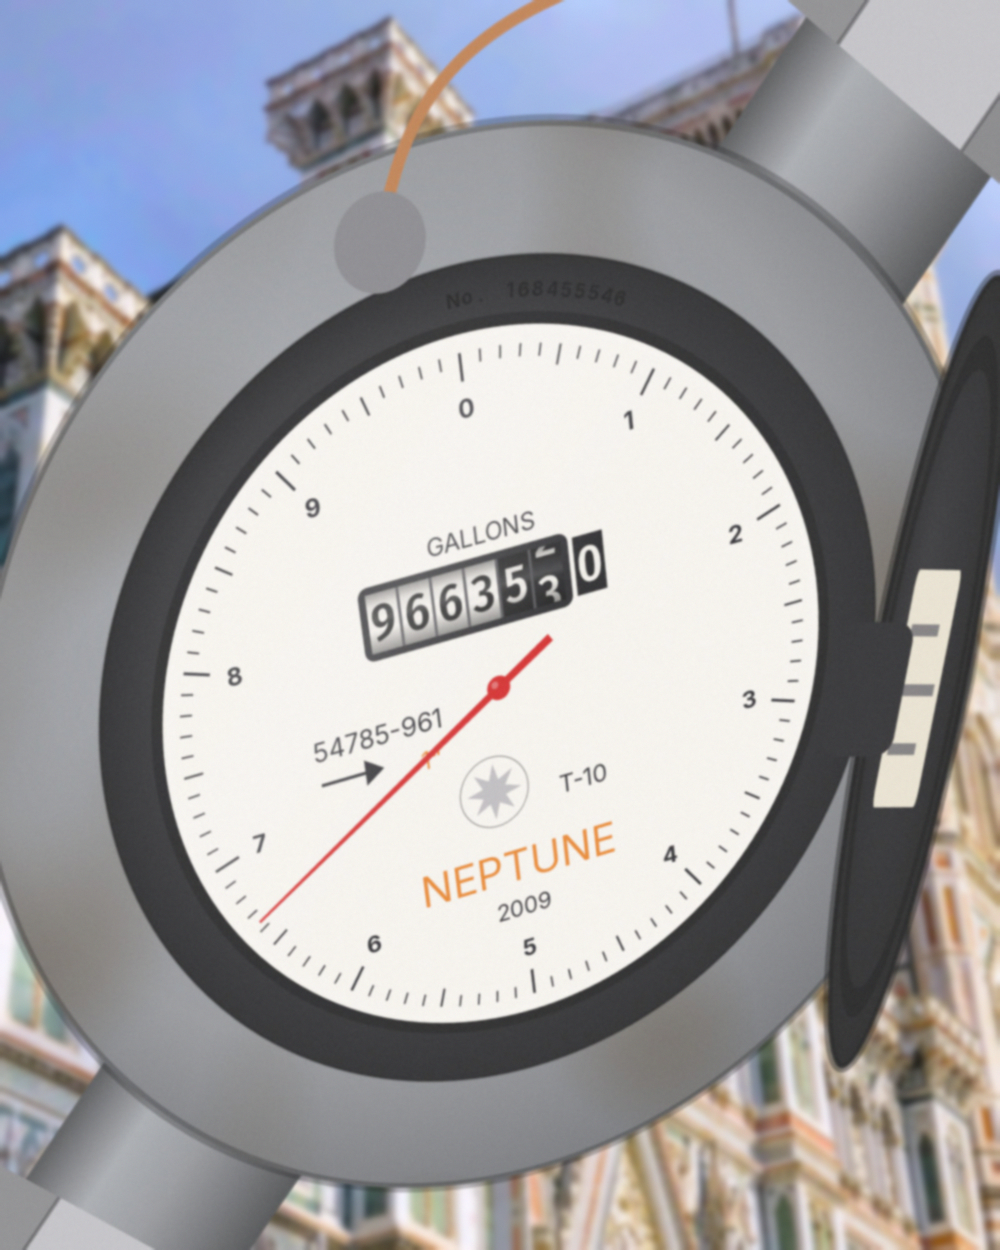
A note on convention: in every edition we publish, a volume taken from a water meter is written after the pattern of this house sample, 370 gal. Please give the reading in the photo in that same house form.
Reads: 9663526.6 gal
